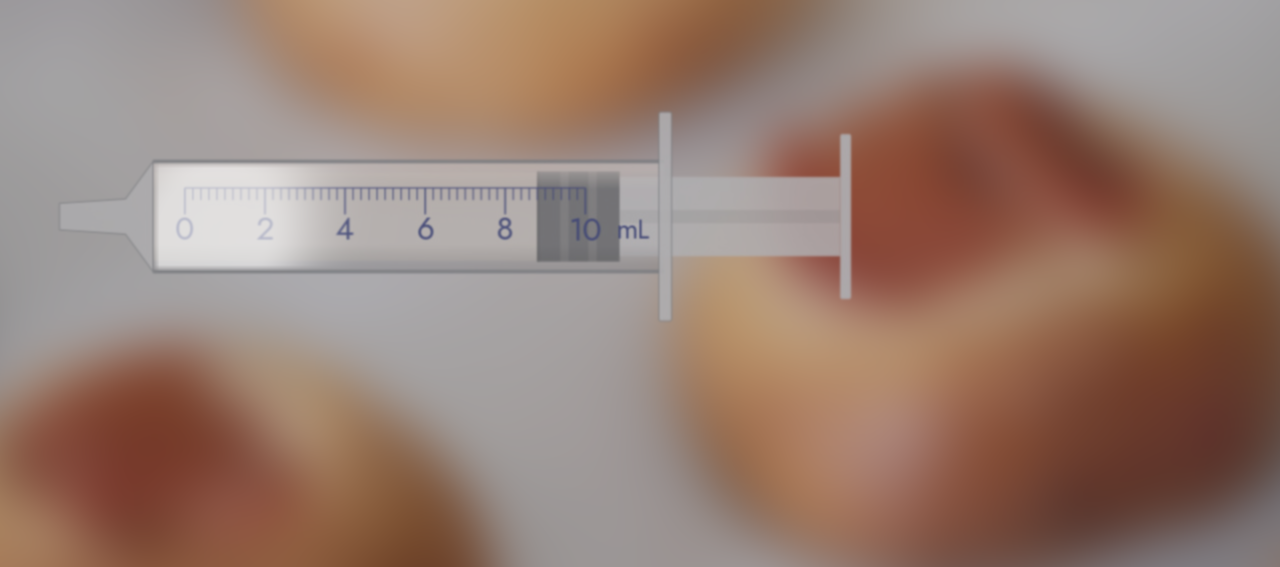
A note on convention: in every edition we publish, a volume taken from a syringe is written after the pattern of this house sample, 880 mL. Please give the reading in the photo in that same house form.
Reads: 8.8 mL
